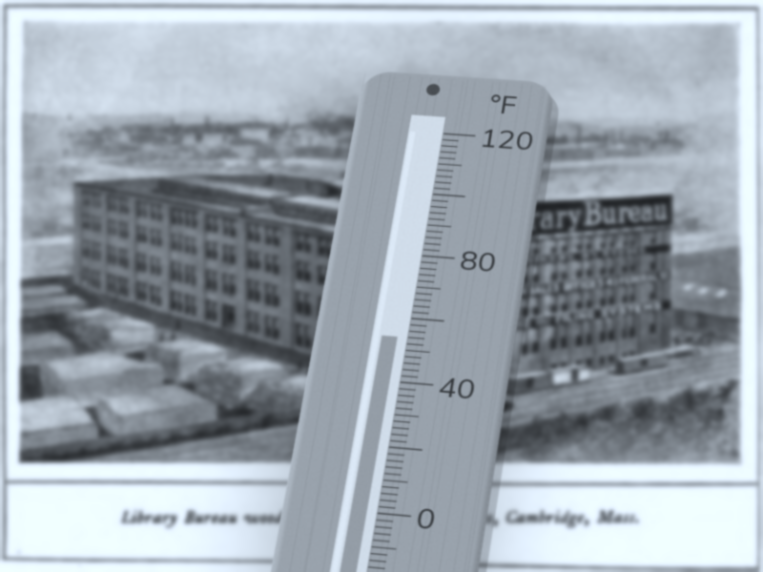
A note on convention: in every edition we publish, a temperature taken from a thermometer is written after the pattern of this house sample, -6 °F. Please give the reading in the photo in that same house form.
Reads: 54 °F
